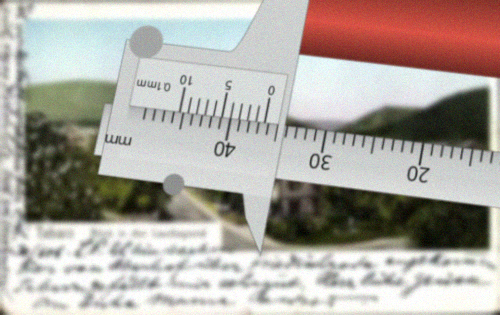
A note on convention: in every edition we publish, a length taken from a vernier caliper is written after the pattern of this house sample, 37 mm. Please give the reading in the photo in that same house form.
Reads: 36.4 mm
